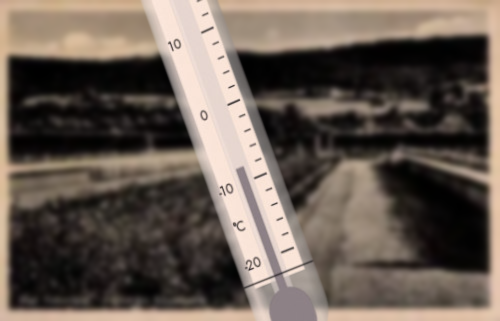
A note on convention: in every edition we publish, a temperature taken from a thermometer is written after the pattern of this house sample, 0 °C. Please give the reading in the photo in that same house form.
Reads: -8 °C
